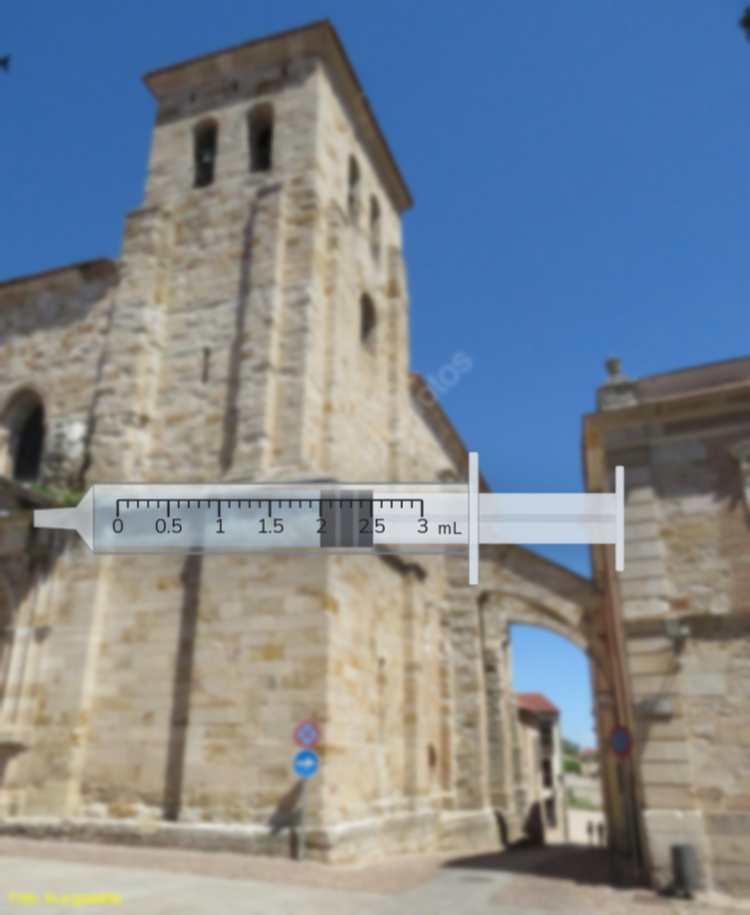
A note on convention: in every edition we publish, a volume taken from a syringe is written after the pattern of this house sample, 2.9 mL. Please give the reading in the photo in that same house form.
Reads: 2 mL
